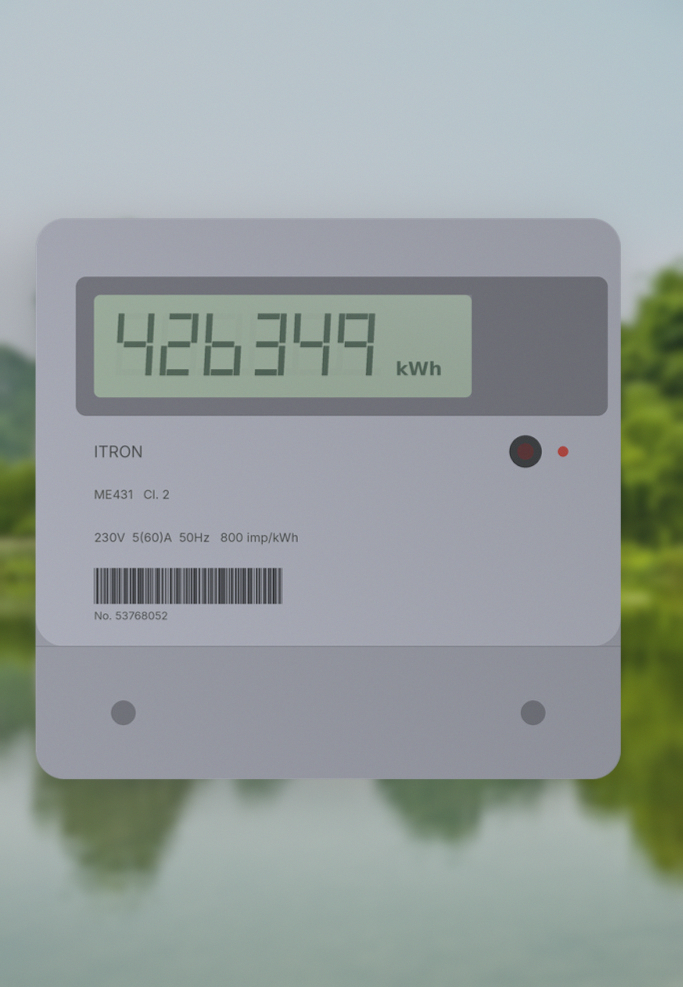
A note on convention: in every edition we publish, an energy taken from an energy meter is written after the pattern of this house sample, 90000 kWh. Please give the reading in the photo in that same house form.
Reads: 426349 kWh
